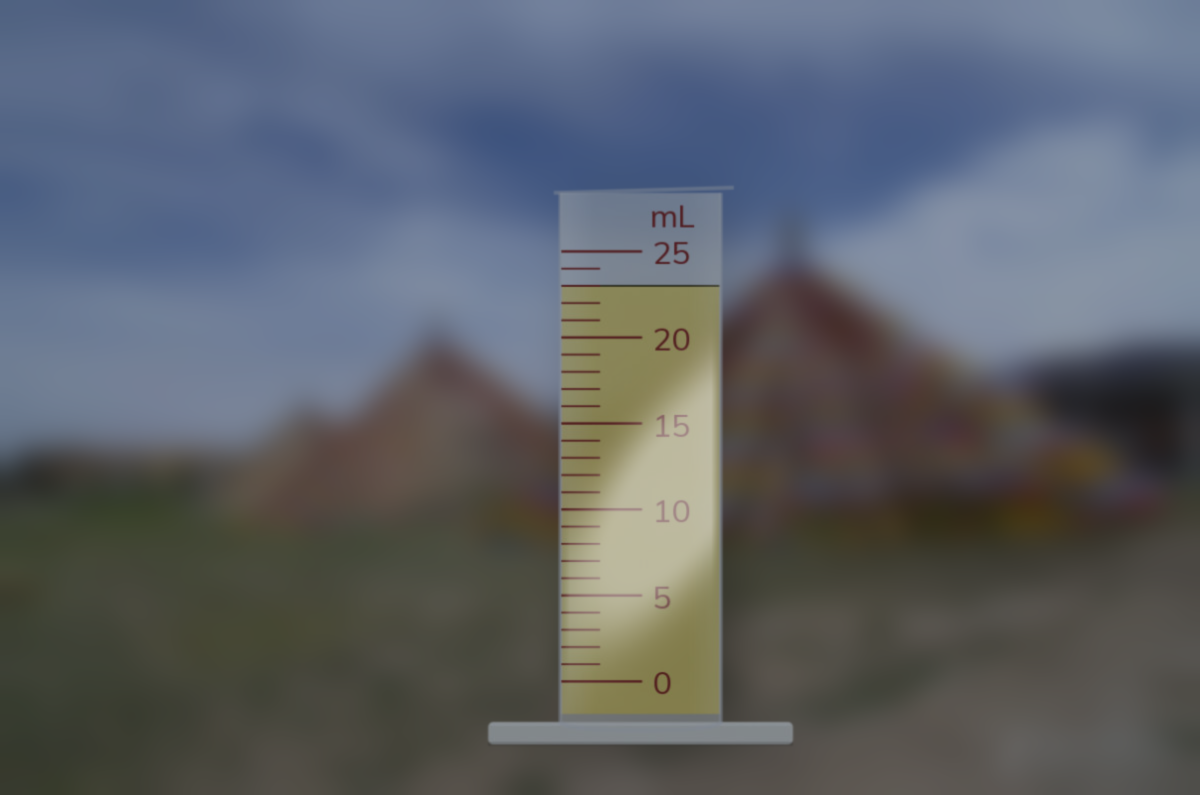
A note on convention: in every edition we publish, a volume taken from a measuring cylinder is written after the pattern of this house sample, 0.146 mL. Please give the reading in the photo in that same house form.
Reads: 23 mL
